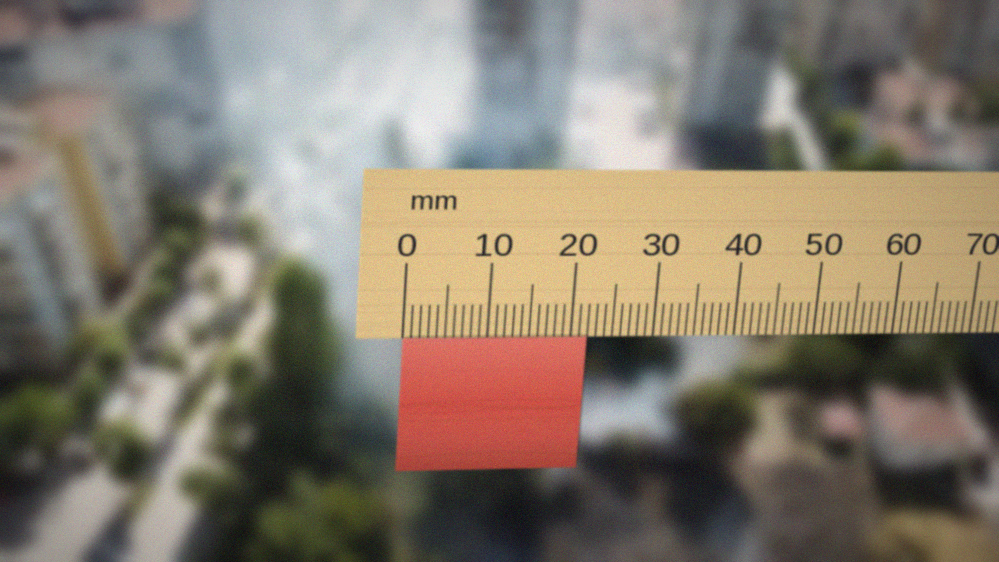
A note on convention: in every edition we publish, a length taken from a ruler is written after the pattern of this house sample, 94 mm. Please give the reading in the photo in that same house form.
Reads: 22 mm
